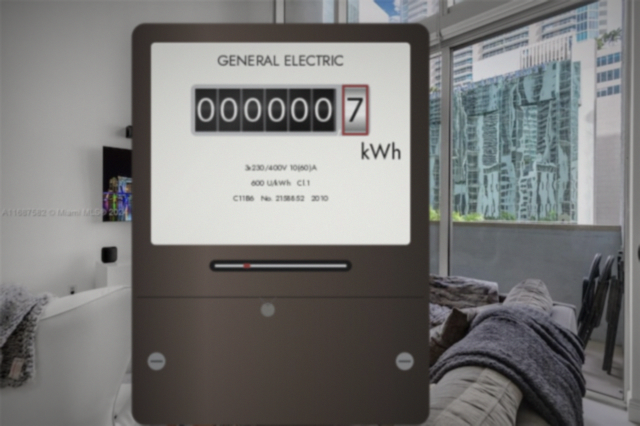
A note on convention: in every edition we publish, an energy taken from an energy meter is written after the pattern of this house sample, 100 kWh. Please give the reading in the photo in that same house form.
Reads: 0.7 kWh
